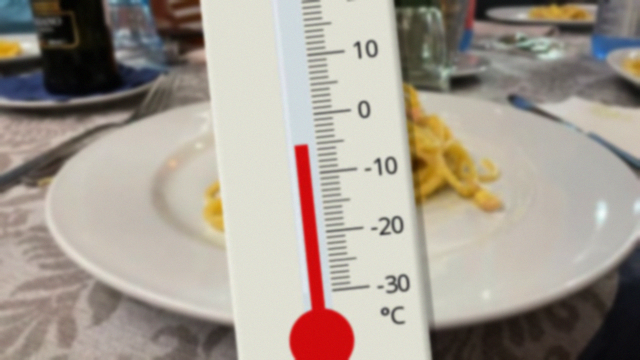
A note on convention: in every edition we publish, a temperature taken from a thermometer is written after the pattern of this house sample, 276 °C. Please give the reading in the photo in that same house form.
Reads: -5 °C
